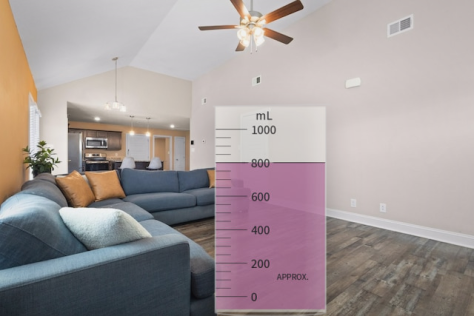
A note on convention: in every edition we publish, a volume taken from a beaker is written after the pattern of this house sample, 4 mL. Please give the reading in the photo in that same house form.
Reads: 800 mL
